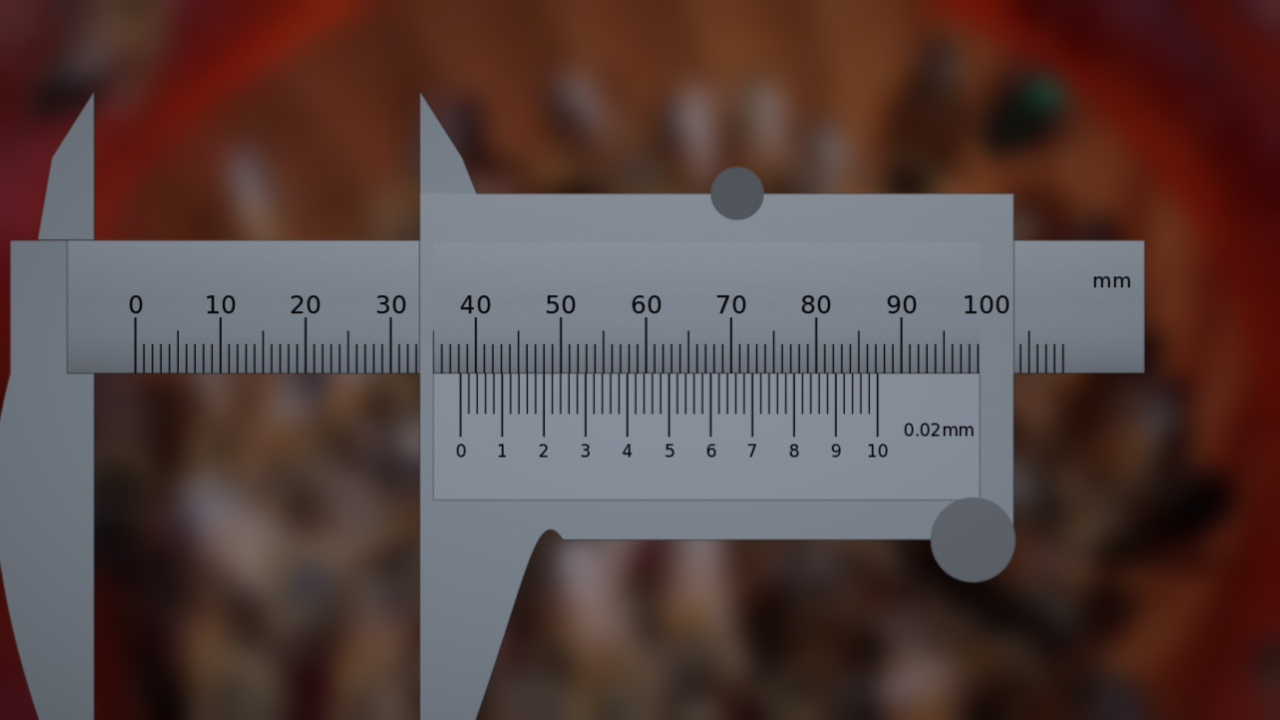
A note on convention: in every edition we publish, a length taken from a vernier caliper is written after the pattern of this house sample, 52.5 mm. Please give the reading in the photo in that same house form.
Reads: 38.2 mm
